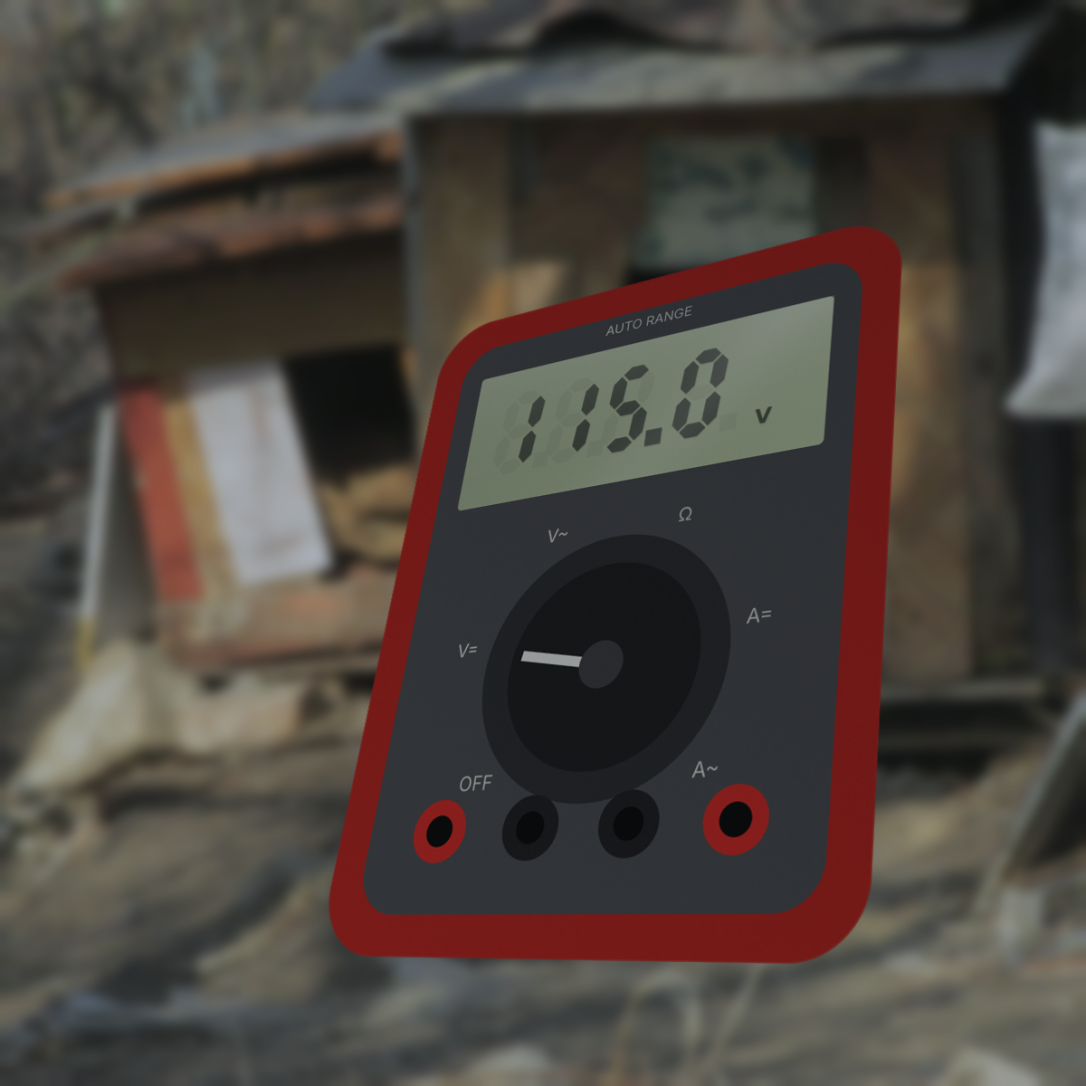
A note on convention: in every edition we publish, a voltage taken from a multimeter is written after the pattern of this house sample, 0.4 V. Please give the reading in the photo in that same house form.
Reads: 115.0 V
